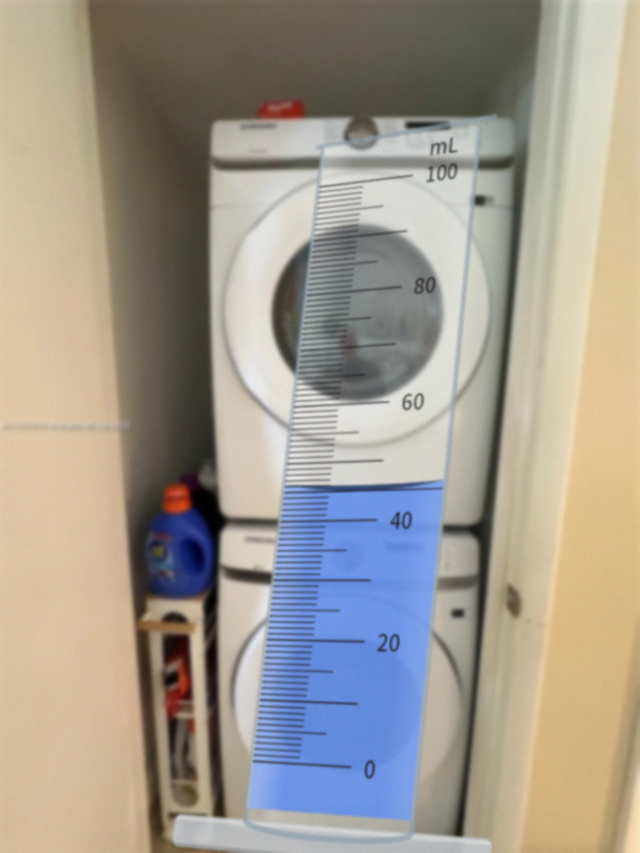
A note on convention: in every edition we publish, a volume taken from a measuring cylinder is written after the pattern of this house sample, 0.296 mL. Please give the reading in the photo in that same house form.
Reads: 45 mL
